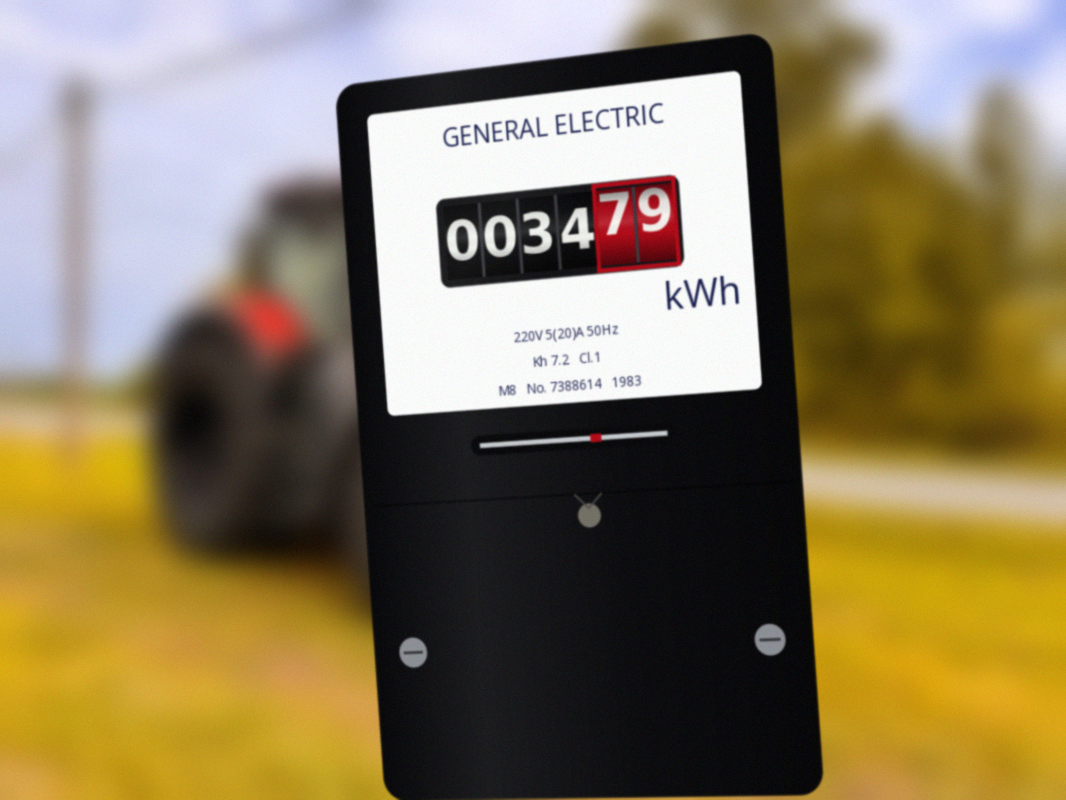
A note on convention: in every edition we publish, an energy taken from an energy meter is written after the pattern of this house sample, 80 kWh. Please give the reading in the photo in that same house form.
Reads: 34.79 kWh
